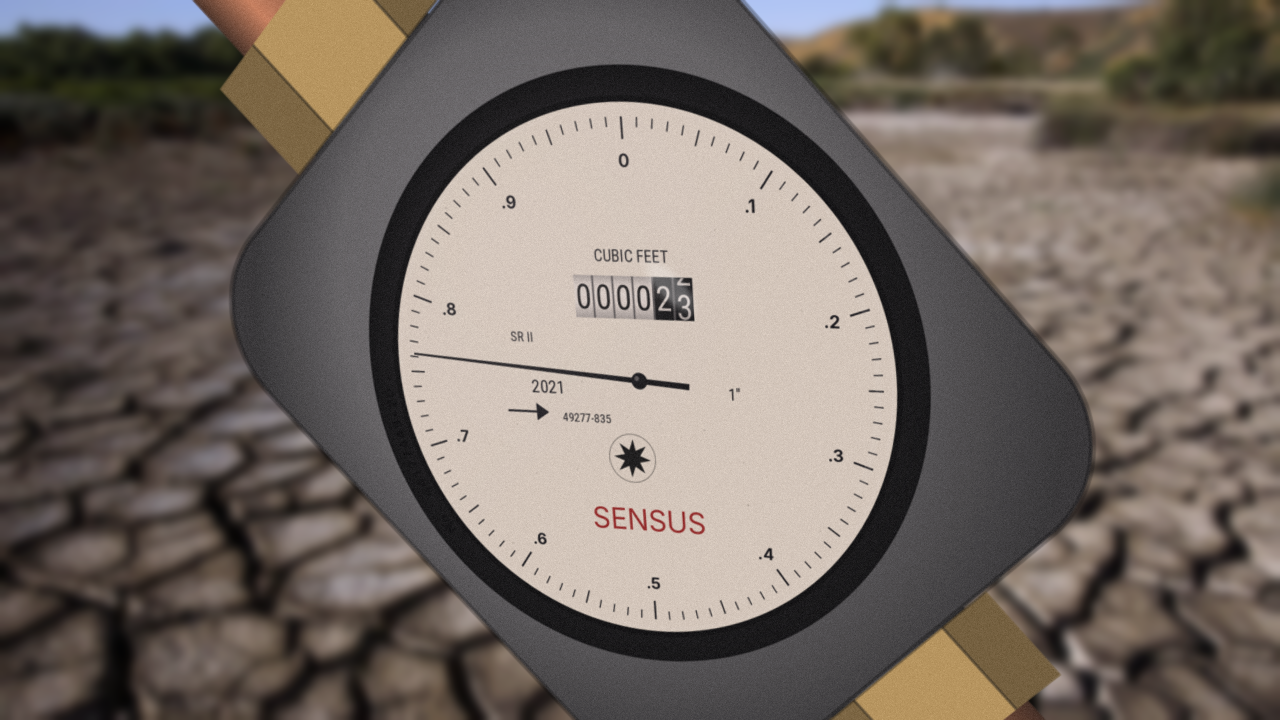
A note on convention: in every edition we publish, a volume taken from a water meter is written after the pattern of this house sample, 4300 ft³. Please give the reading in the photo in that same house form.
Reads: 22.76 ft³
